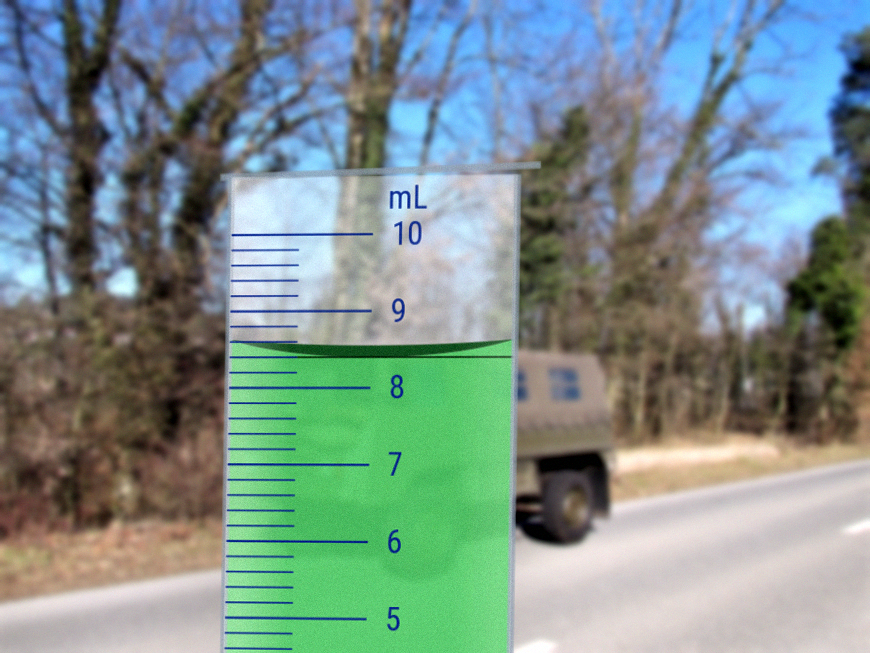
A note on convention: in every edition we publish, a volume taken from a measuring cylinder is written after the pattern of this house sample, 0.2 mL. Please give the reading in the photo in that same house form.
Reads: 8.4 mL
